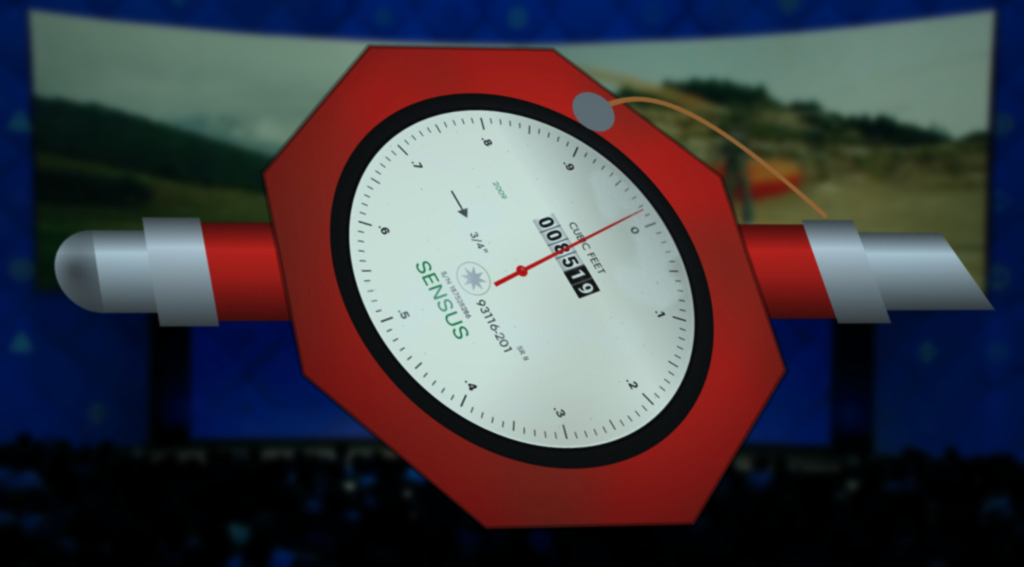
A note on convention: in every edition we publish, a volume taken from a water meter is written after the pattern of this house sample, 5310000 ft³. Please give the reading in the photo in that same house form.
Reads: 8518.98 ft³
